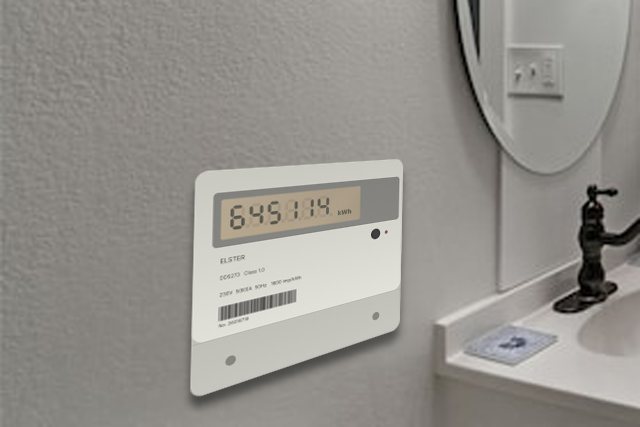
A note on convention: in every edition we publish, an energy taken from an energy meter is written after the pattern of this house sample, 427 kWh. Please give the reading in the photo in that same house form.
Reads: 645114 kWh
